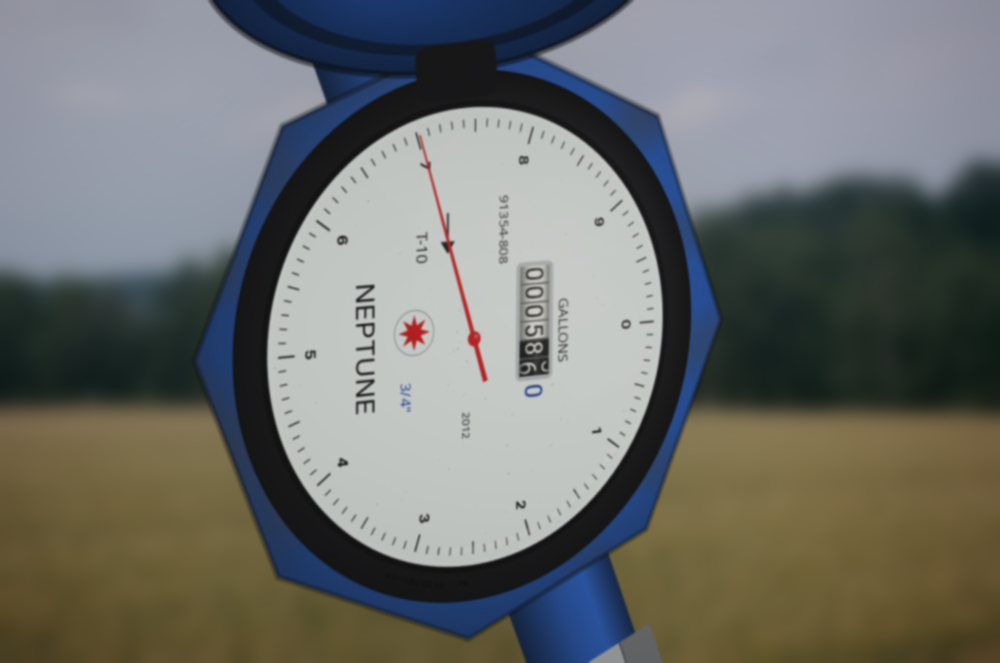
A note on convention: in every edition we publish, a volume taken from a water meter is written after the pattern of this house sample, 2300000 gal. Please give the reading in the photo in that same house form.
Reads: 5857.0 gal
